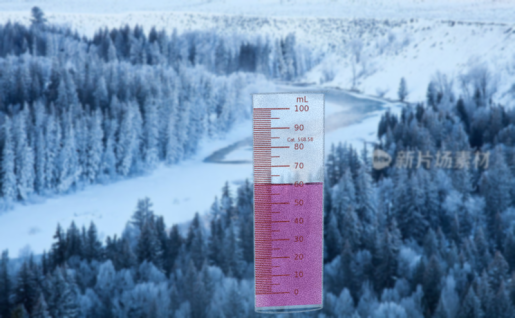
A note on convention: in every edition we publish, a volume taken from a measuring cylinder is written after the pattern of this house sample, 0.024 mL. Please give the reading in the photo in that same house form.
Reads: 60 mL
